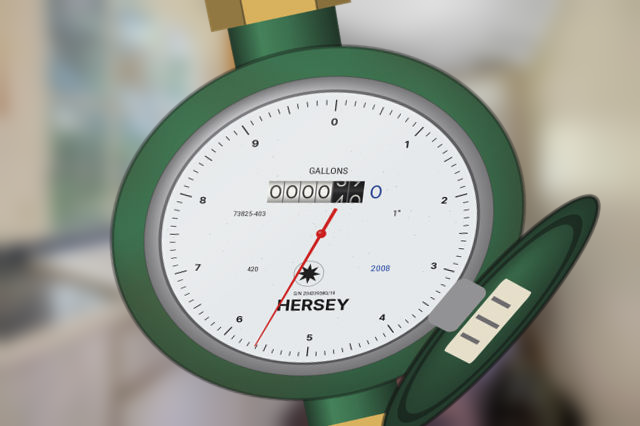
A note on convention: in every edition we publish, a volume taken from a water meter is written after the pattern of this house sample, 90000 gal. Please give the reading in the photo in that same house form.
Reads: 395.6 gal
